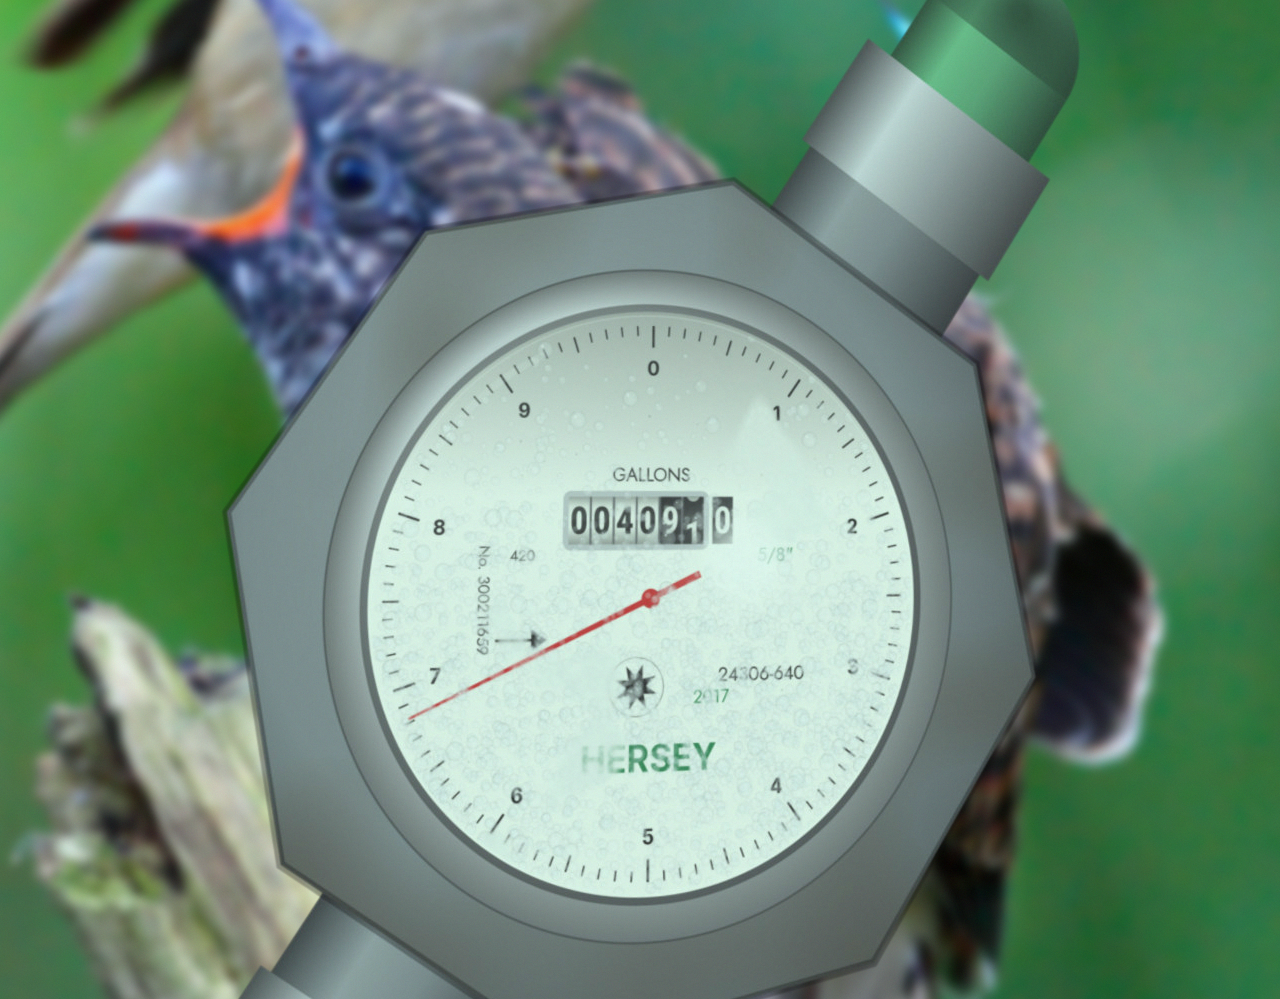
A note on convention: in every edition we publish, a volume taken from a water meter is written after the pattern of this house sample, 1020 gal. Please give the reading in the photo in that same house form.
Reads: 40906.8 gal
